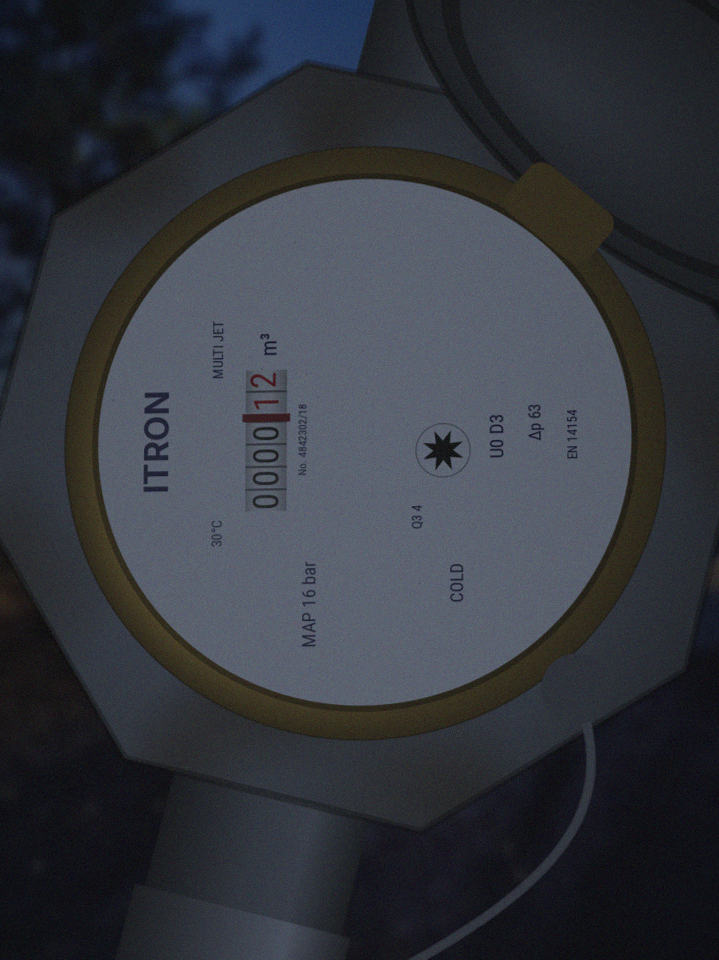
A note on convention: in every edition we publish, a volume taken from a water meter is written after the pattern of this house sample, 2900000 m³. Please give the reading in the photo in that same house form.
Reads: 0.12 m³
